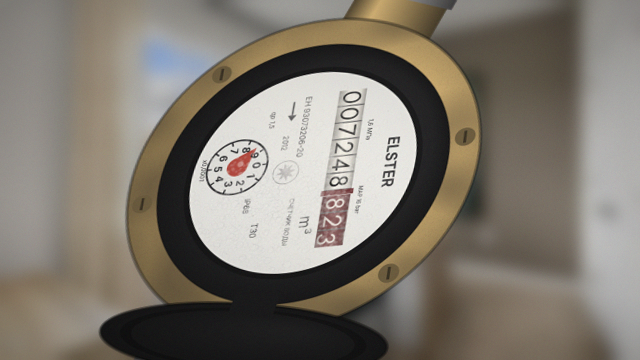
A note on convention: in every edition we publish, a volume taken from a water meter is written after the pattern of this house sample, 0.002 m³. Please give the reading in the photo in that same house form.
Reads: 7248.8228 m³
